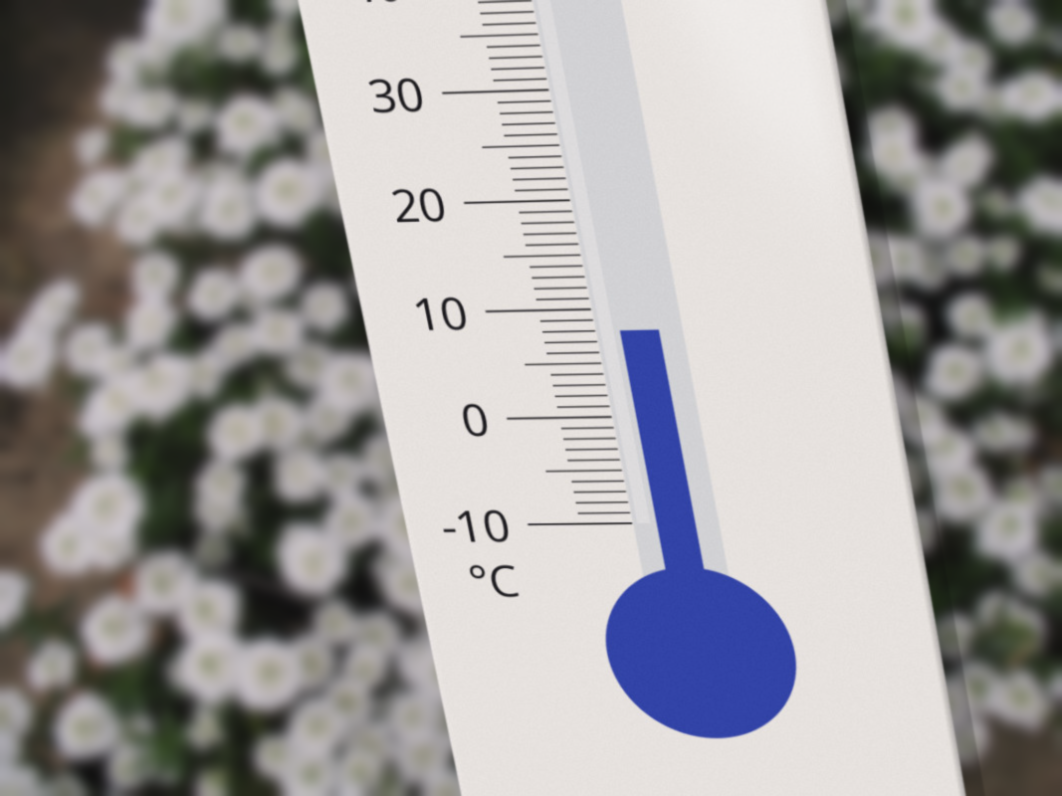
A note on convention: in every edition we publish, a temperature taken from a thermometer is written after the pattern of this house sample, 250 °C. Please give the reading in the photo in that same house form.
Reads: 8 °C
